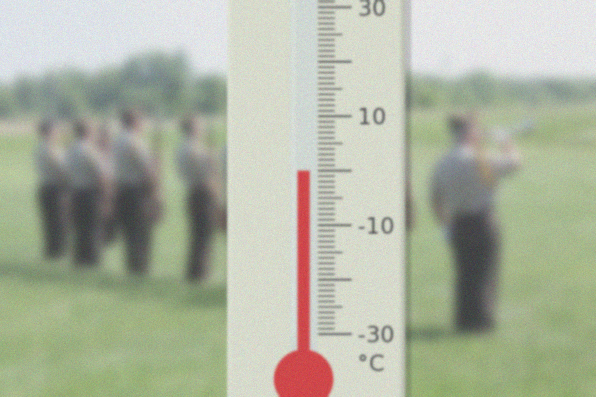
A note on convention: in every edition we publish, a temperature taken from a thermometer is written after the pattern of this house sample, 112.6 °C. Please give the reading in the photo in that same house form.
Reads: 0 °C
